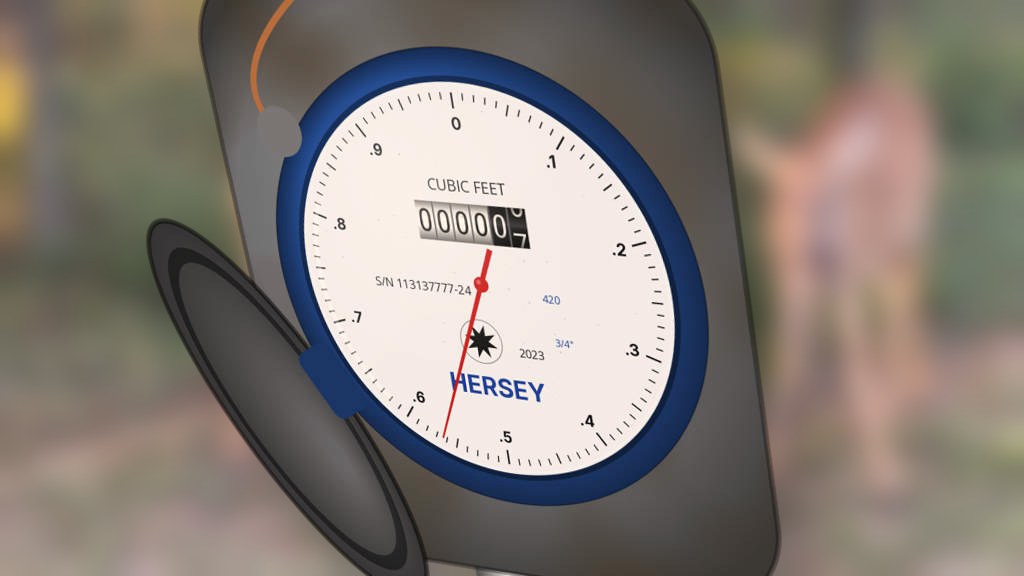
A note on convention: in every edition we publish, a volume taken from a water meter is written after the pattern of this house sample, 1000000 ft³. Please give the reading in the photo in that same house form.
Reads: 6.56 ft³
